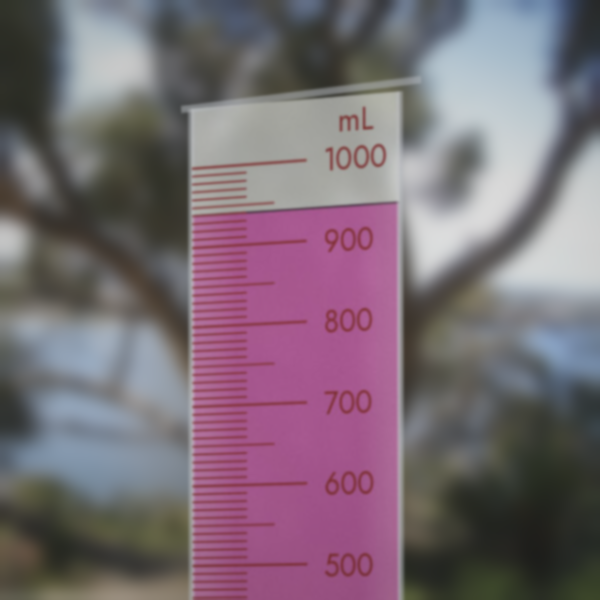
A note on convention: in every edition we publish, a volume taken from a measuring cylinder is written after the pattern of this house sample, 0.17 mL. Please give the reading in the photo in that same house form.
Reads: 940 mL
